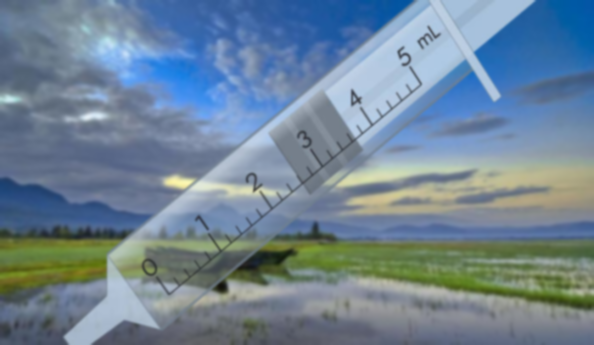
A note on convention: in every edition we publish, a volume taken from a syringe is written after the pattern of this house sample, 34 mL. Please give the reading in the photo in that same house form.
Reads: 2.6 mL
